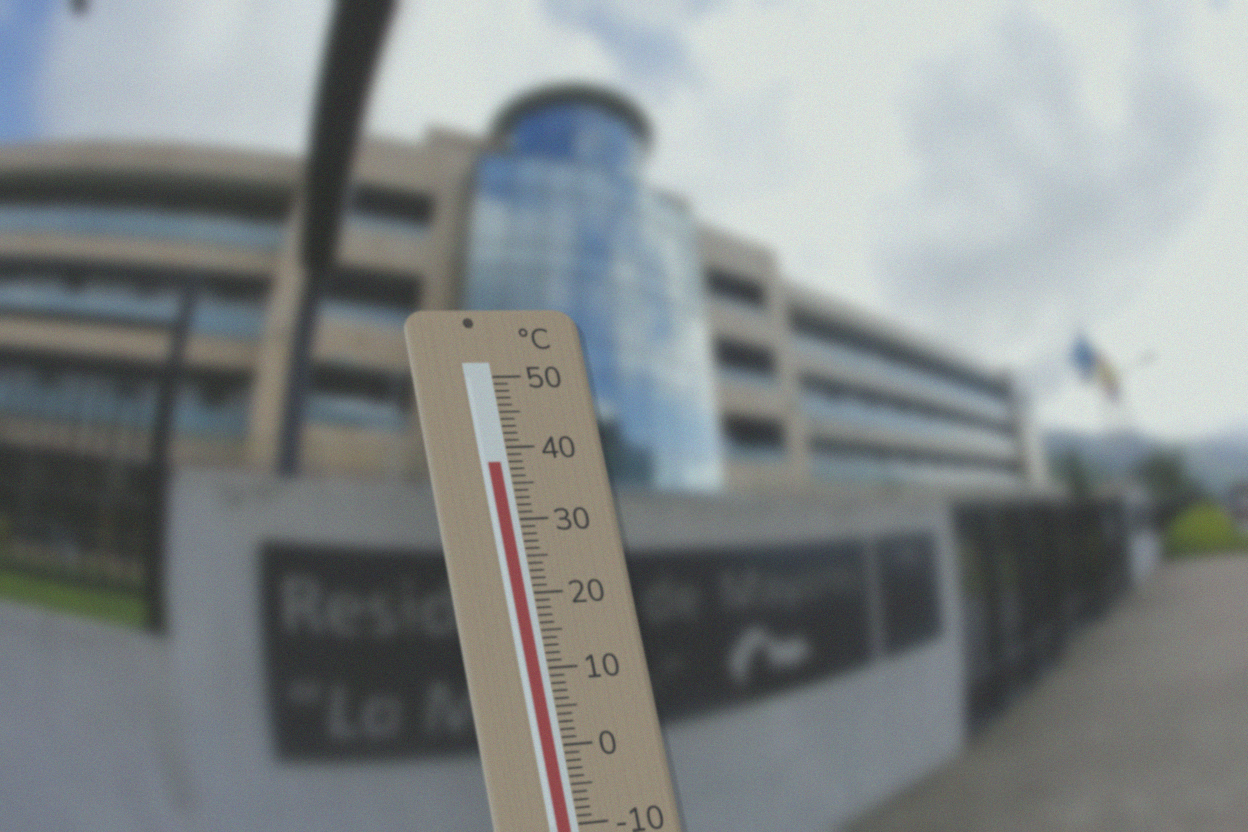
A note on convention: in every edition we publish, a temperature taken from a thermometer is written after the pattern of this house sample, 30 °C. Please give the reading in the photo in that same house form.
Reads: 38 °C
